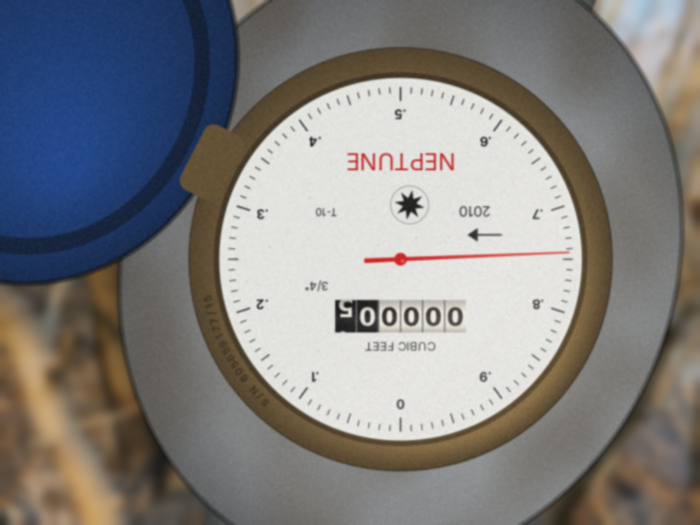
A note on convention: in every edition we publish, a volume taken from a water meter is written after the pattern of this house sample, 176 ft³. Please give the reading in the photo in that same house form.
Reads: 4.74 ft³
